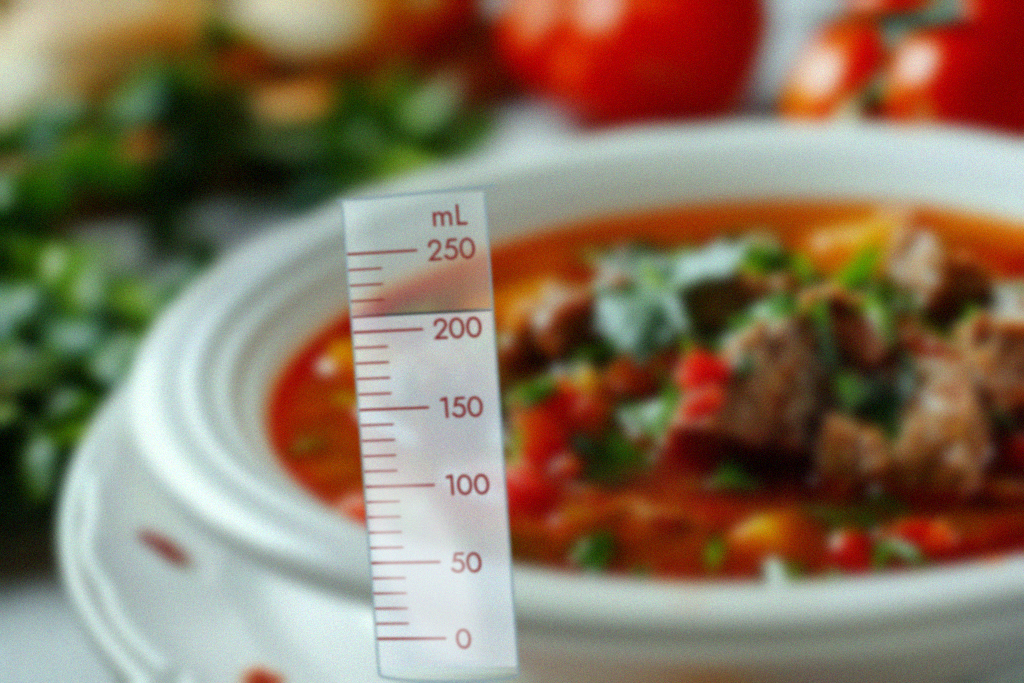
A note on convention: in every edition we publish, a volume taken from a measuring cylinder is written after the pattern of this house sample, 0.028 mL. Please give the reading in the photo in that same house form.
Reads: 210 mL
